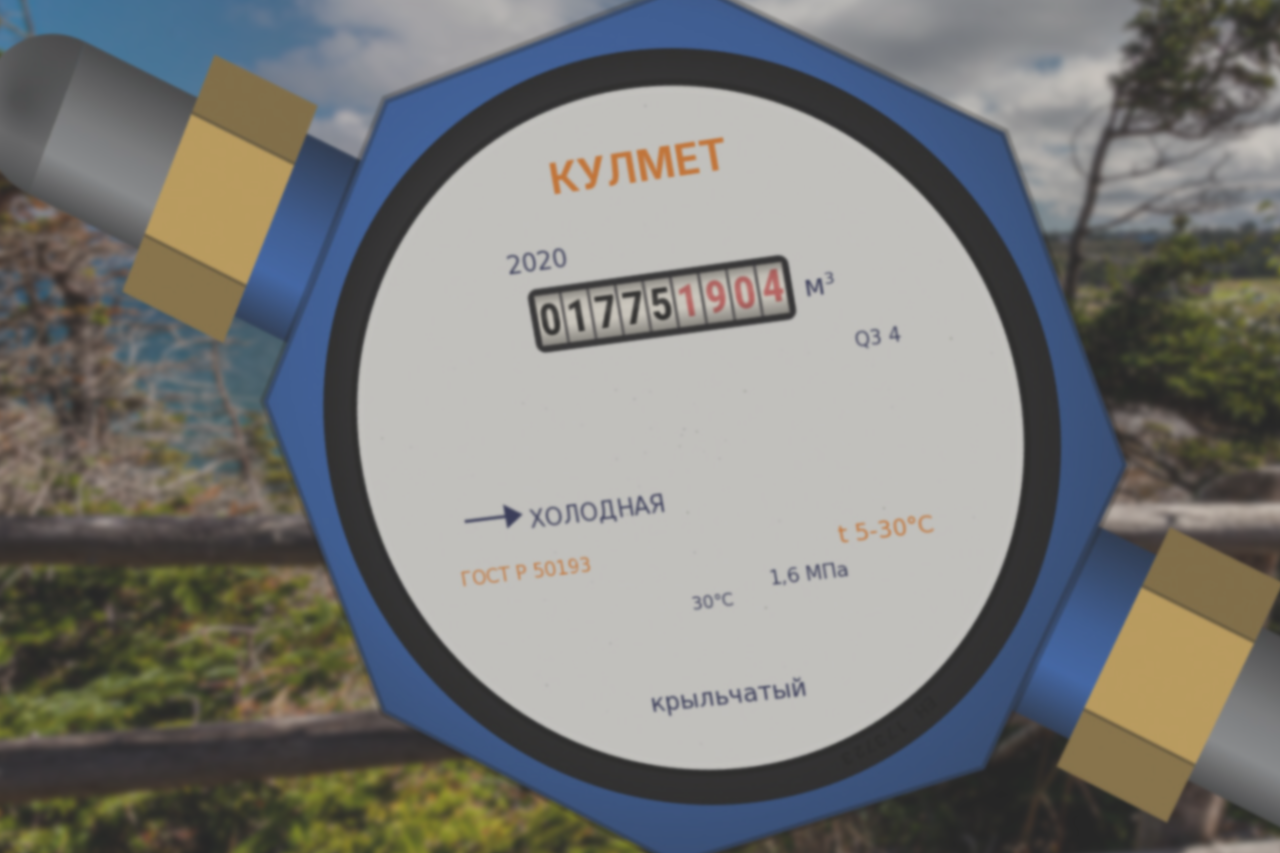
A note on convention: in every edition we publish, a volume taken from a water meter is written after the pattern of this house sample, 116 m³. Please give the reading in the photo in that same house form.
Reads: 1775.1904 m³
